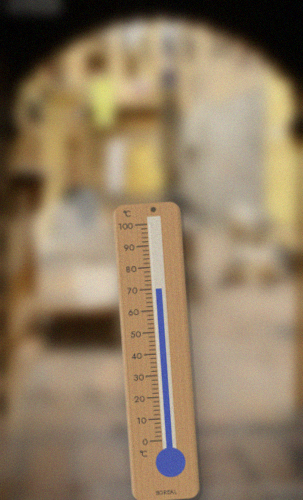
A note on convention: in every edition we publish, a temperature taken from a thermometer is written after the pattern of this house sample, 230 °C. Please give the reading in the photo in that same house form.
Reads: 70 °C
